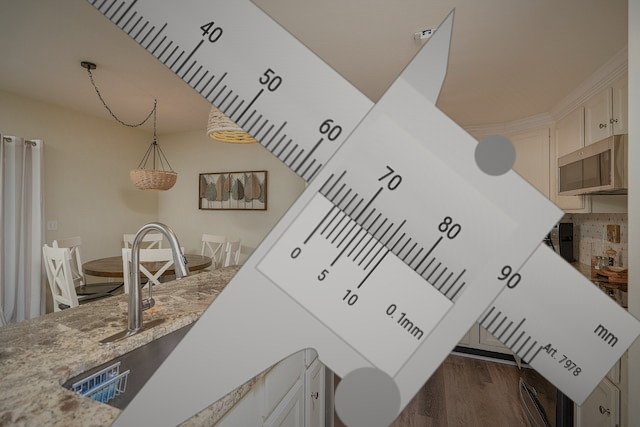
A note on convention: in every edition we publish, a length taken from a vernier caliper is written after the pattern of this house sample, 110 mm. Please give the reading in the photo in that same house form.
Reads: 66.8 mm
